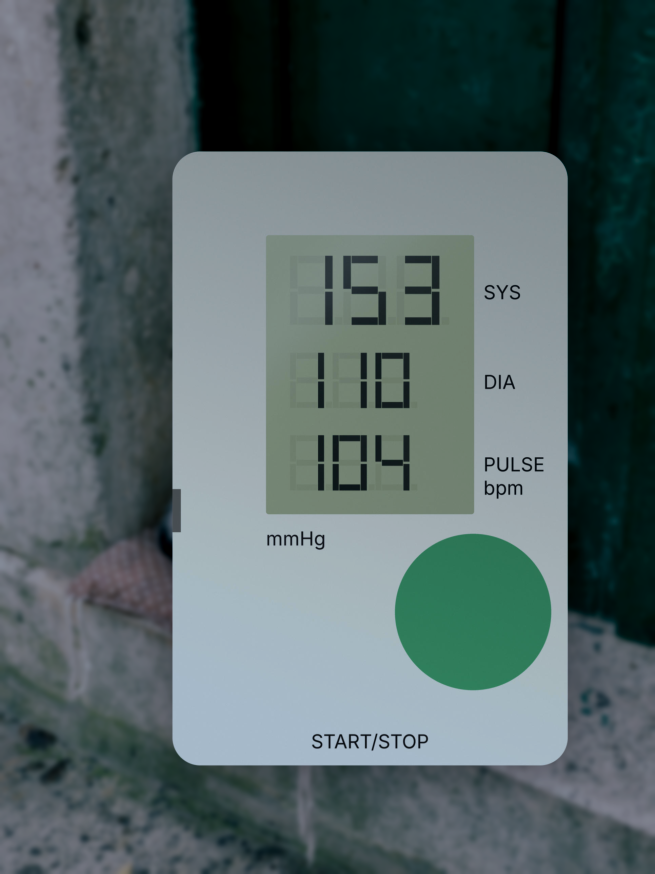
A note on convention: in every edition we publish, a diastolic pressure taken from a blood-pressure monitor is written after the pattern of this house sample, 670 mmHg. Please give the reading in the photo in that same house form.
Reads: 110 mmHg
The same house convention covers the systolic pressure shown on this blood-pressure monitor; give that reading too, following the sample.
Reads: 153 mmHg
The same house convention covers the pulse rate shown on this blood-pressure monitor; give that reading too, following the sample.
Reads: 104 bpm
